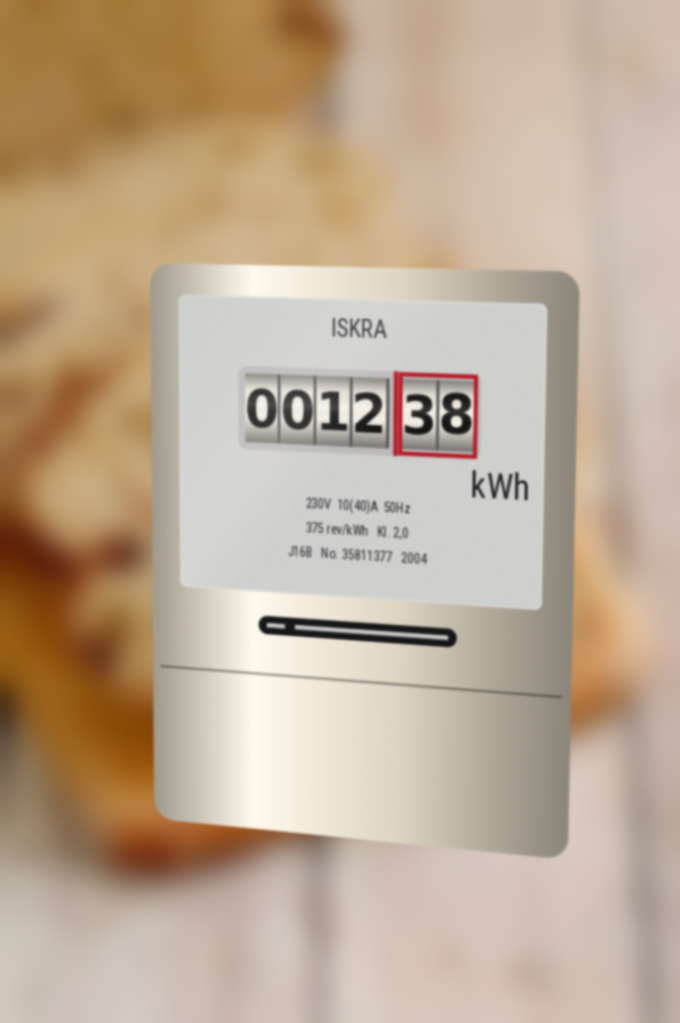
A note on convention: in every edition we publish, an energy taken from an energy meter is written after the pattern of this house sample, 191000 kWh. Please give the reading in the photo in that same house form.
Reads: 12.38 kWh
